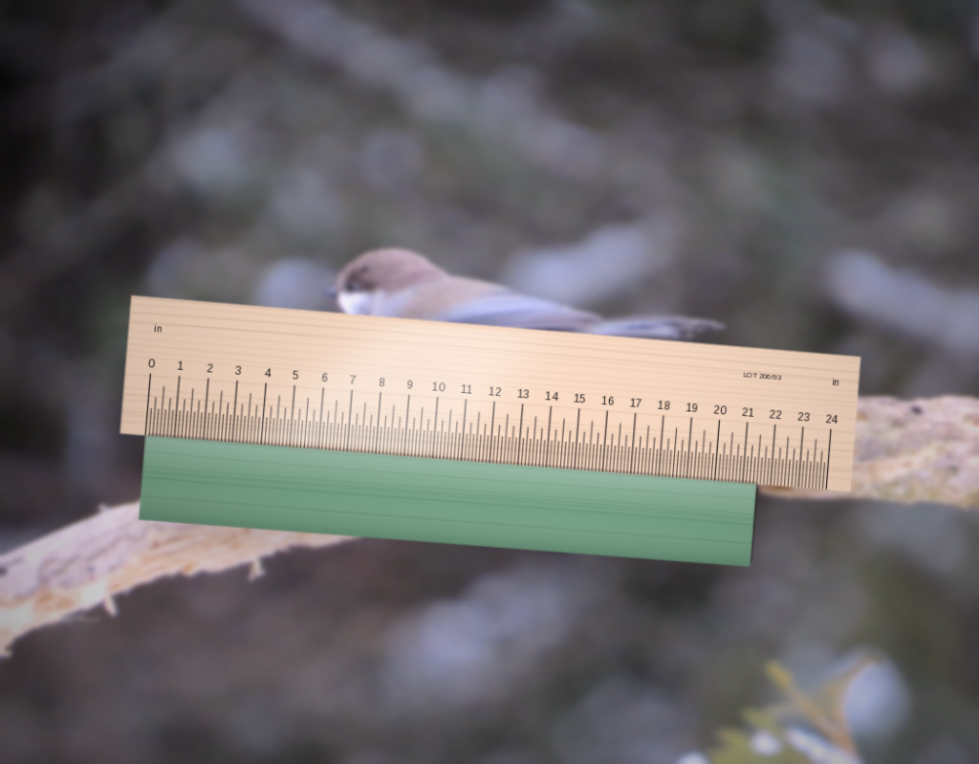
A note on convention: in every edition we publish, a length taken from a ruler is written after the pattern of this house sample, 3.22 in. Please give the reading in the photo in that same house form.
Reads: 21.5 in
